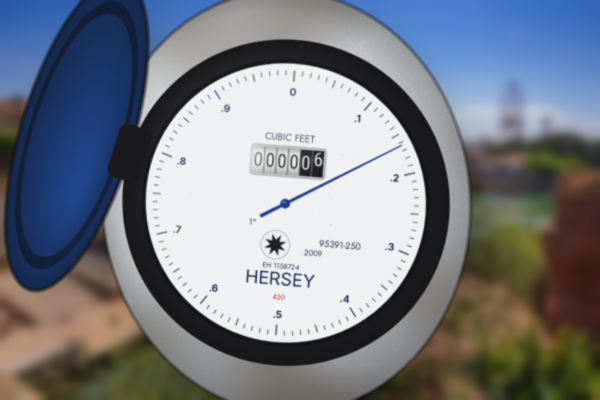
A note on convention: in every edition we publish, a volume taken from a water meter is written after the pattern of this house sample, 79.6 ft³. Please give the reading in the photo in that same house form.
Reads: 6.16 ft³
